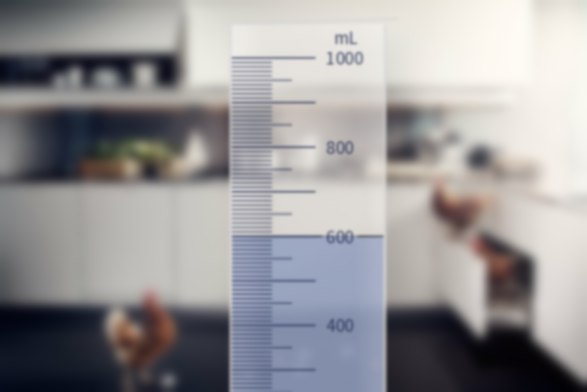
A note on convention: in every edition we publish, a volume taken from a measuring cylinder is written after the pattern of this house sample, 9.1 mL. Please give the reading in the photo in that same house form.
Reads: 600 mL
